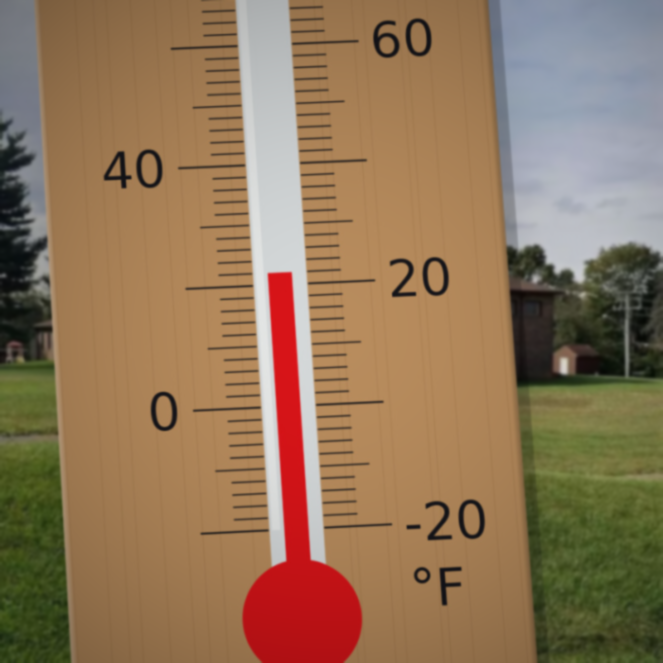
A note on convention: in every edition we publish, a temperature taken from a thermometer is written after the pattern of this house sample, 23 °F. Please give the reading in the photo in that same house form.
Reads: 22 °F
